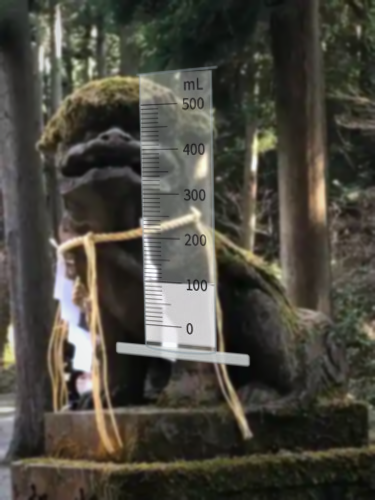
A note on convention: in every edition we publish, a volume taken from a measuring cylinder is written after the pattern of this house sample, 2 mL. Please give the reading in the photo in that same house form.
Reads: 100 mL
